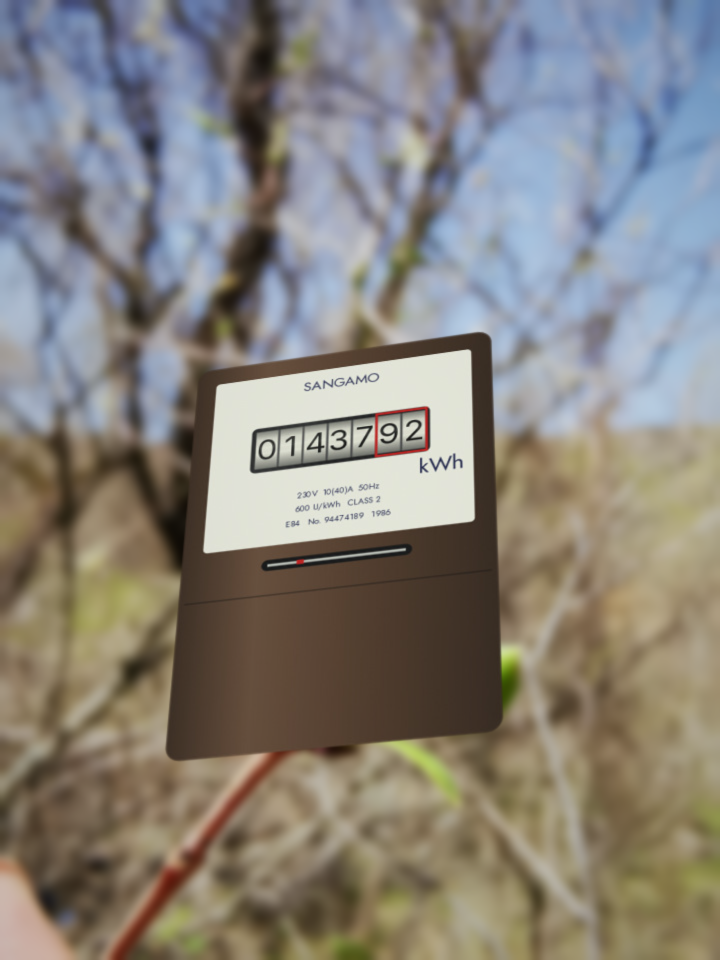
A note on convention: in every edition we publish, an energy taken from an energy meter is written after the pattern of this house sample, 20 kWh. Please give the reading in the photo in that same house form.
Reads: 1437.92 kWh
